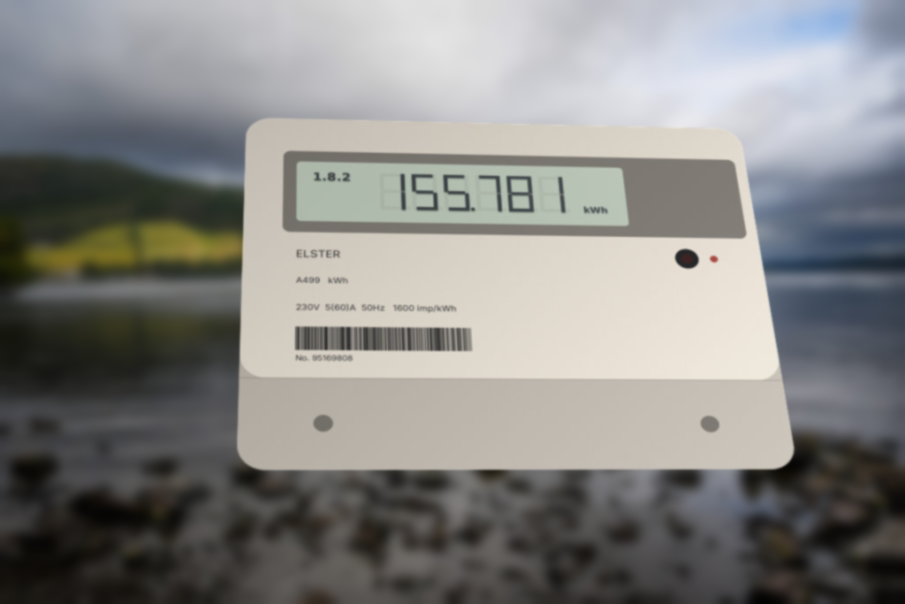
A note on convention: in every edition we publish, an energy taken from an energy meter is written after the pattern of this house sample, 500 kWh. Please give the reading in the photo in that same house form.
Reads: 155.781 kWh
